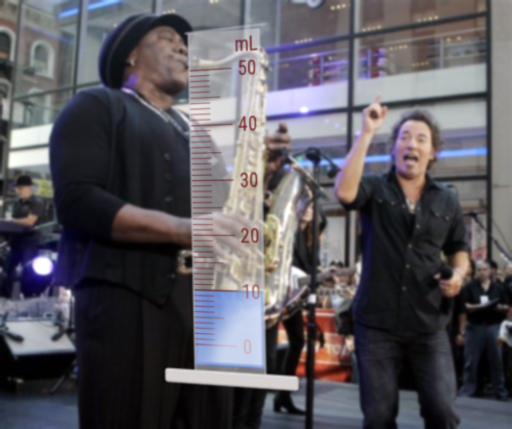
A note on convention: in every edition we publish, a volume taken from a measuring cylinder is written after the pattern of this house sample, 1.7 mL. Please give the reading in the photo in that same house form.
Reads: 10 mL
